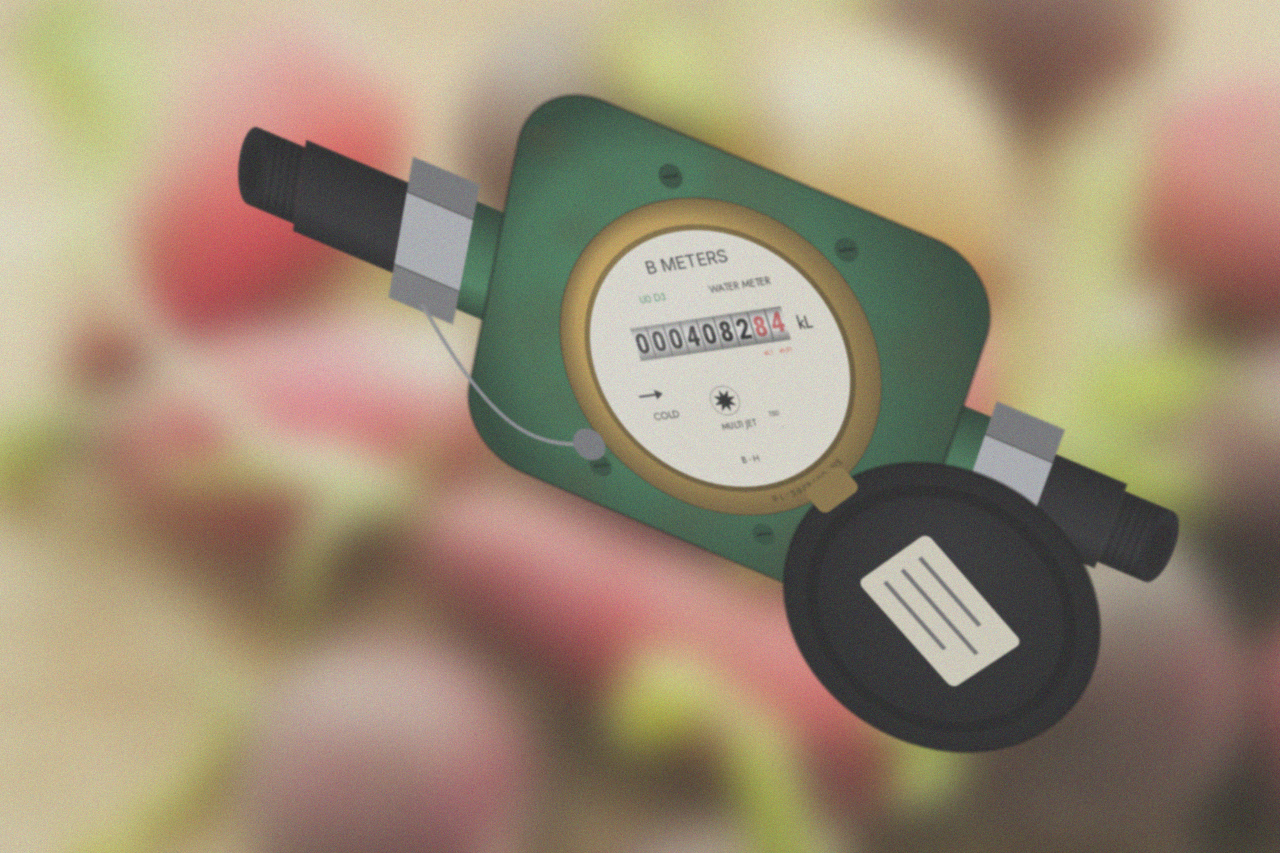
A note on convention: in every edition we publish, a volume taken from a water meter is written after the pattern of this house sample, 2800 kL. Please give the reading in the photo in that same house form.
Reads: 4082.84 kL
